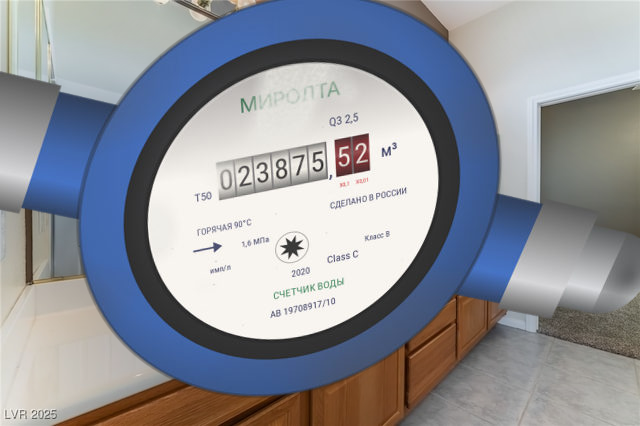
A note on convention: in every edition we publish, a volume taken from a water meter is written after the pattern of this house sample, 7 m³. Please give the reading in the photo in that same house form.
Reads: 23875.52 m³
